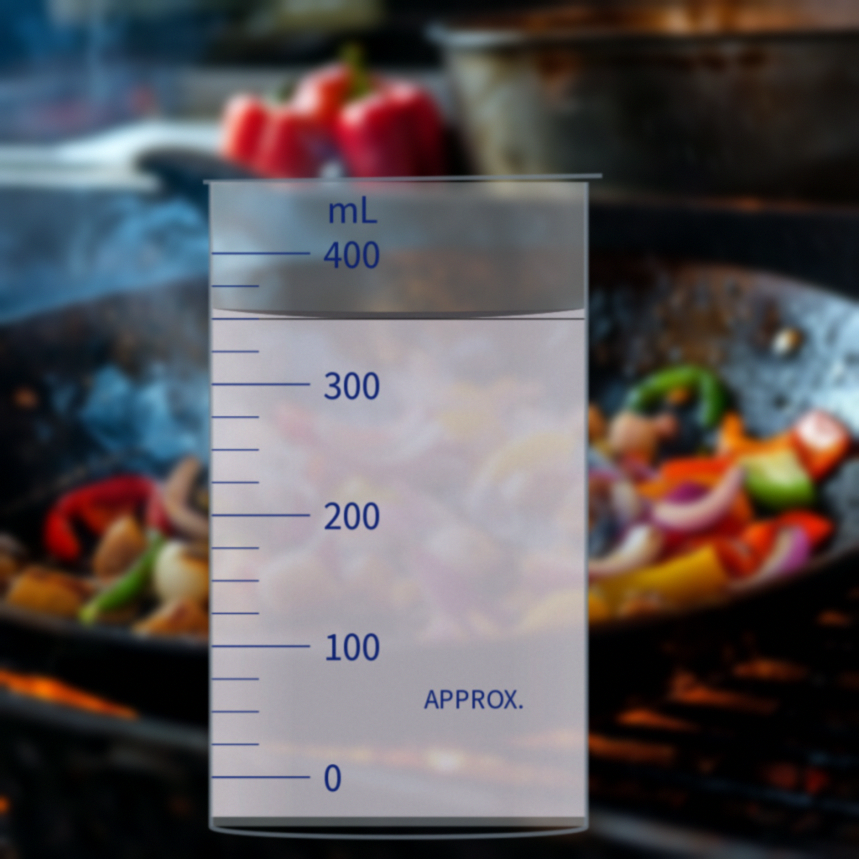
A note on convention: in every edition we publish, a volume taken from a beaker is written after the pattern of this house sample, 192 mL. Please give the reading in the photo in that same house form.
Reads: 350 mL
